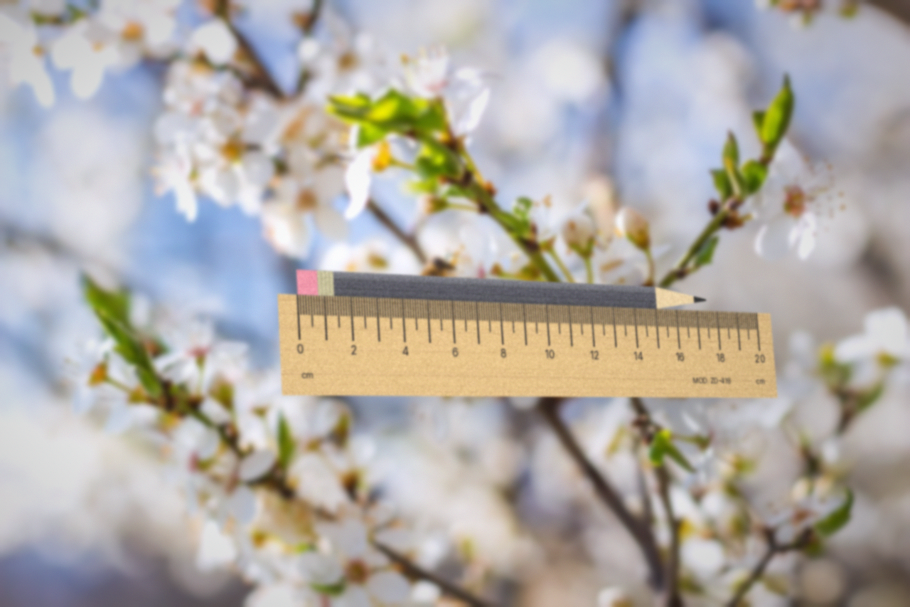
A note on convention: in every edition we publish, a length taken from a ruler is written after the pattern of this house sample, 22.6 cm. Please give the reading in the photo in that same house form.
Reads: 17.5 cm
